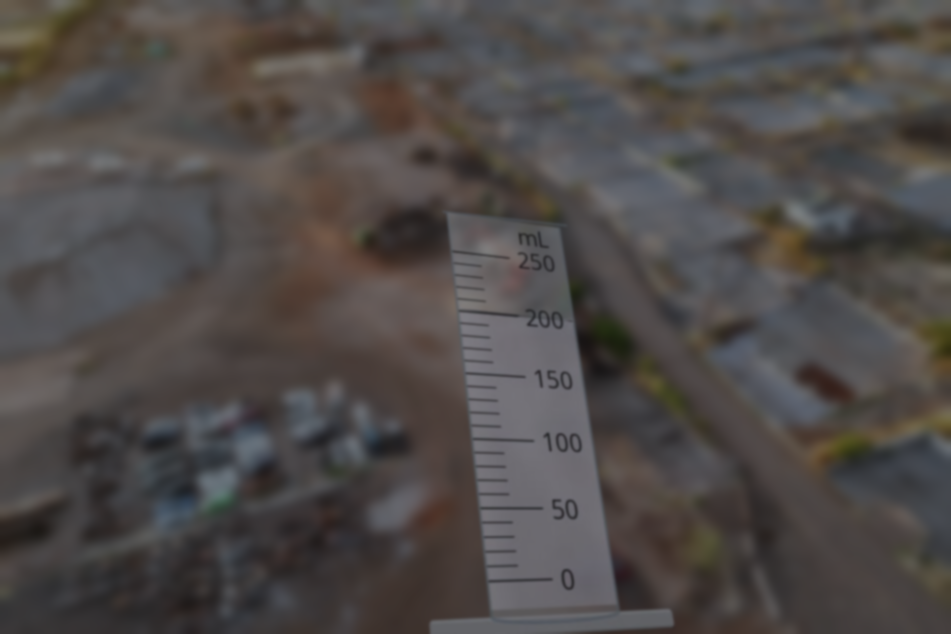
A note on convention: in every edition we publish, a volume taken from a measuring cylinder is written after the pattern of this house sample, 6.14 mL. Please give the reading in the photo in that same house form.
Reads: 200 mL
